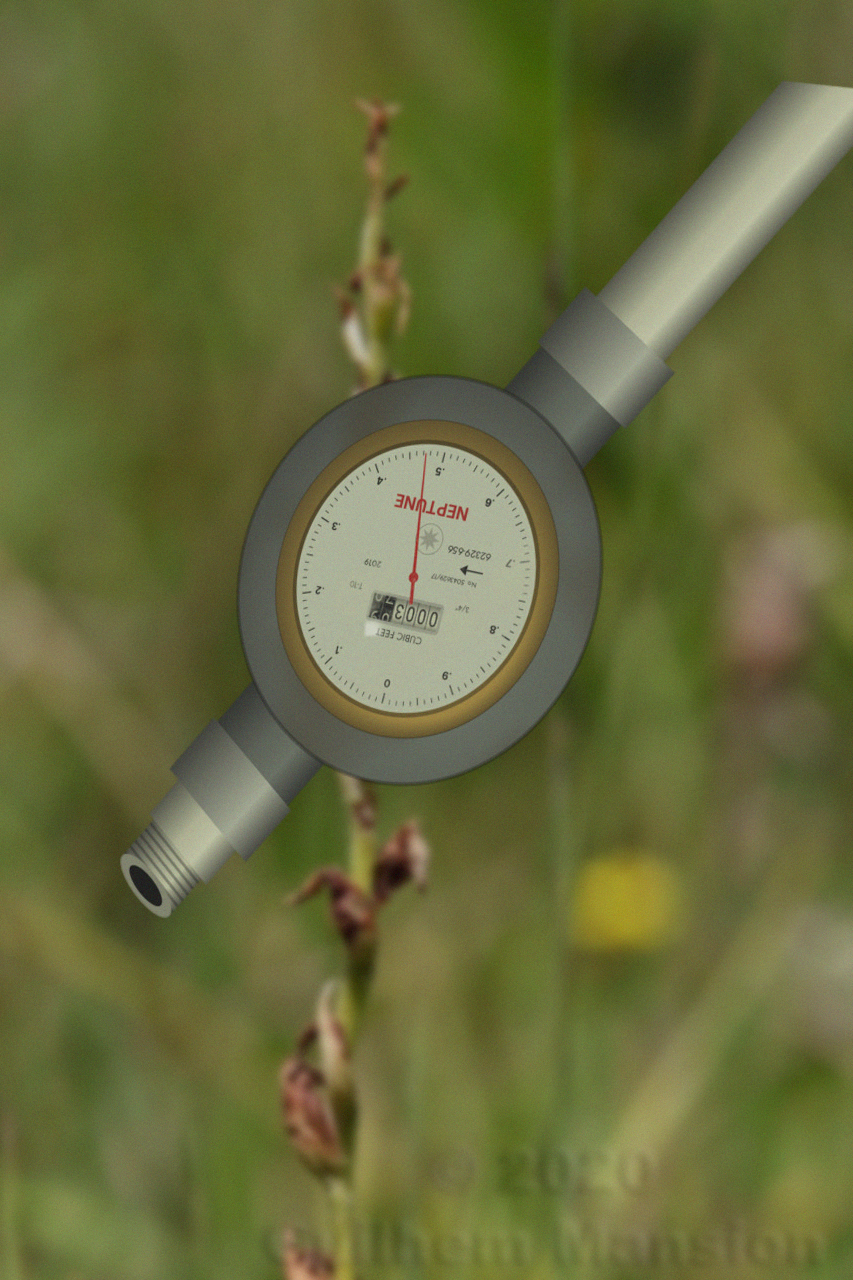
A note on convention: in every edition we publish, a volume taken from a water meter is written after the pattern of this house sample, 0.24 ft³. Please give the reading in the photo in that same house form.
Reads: 369.47 ft³
